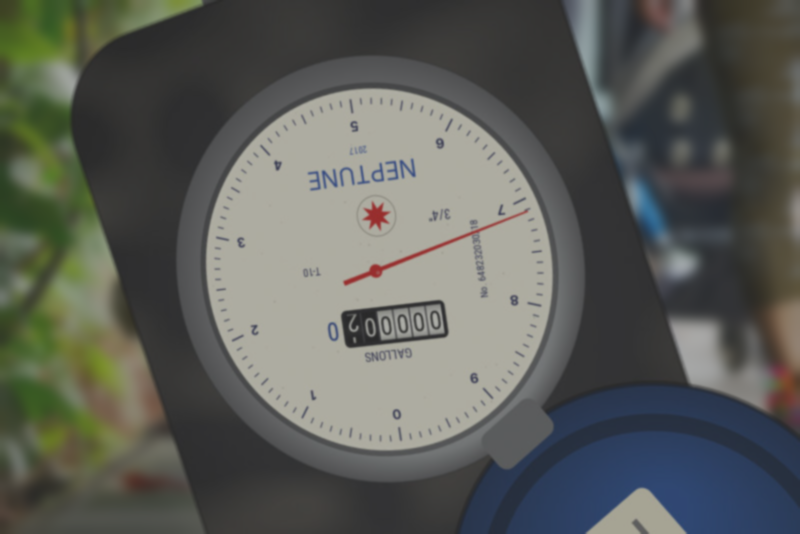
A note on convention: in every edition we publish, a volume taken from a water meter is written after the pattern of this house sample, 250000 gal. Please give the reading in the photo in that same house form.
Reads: 17.1 gal
